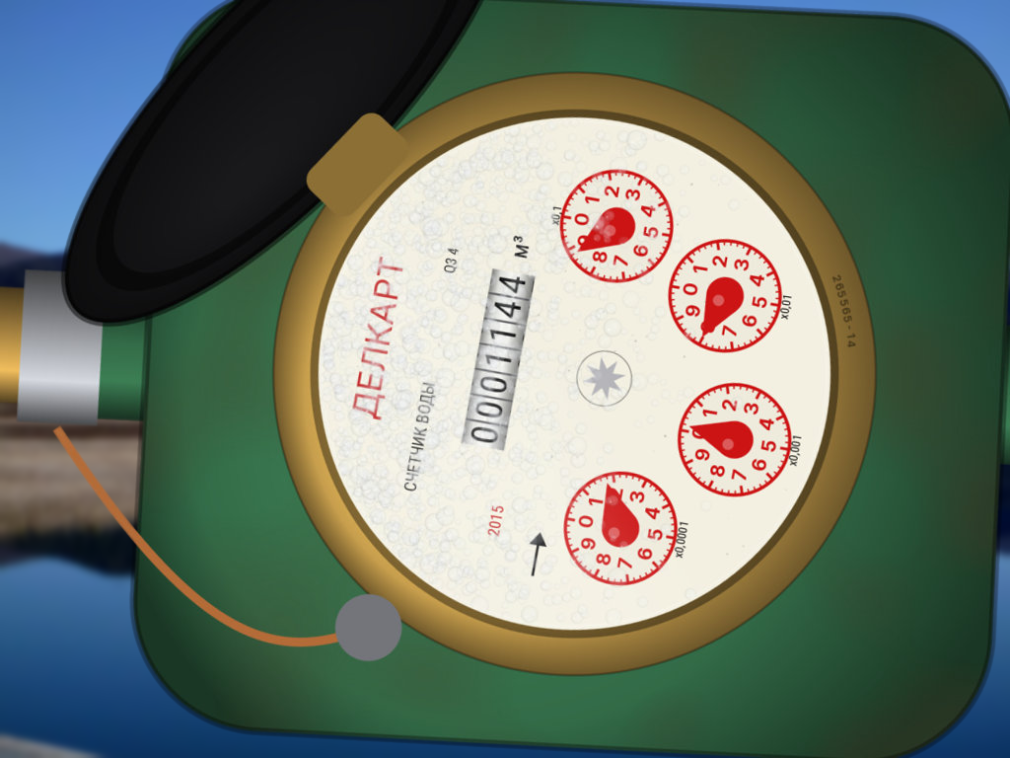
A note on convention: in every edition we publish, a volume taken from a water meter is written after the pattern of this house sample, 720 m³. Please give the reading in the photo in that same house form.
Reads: 1144.8801 m³
